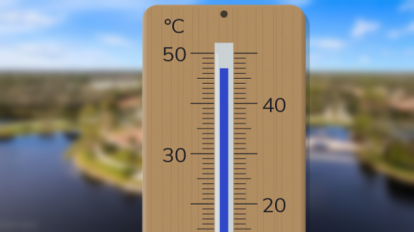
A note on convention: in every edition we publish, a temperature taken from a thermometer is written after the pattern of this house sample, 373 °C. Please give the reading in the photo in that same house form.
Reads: 47 °C
